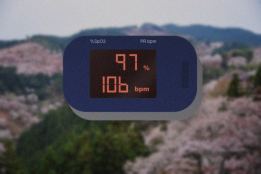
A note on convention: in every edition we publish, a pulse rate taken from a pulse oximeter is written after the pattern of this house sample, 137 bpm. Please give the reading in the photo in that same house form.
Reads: 106 bpm
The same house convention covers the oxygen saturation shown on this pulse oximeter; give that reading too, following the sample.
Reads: 97 %
